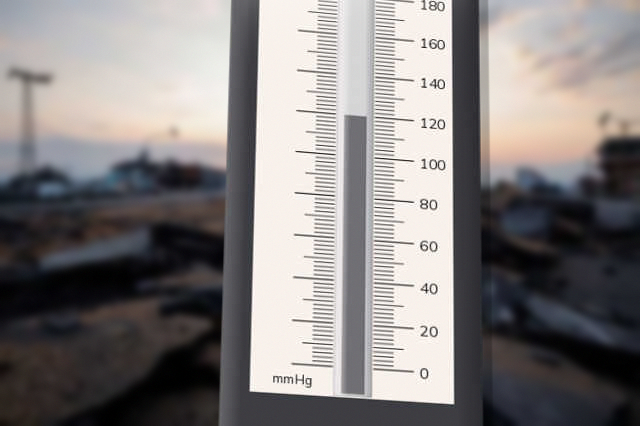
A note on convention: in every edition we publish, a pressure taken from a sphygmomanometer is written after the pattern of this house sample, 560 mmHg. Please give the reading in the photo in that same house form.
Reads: 120 mmHg
